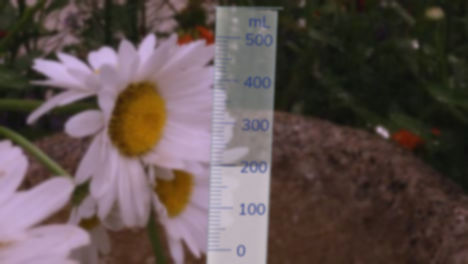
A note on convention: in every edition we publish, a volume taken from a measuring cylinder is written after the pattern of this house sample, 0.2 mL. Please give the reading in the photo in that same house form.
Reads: 200 mL
